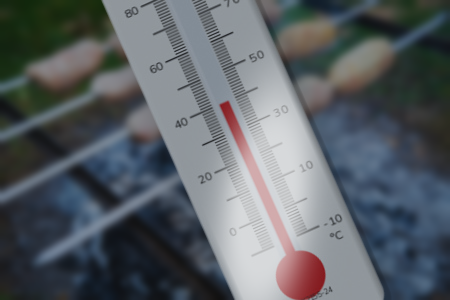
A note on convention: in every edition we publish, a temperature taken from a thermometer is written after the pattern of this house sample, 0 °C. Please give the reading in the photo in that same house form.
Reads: 40 °C
